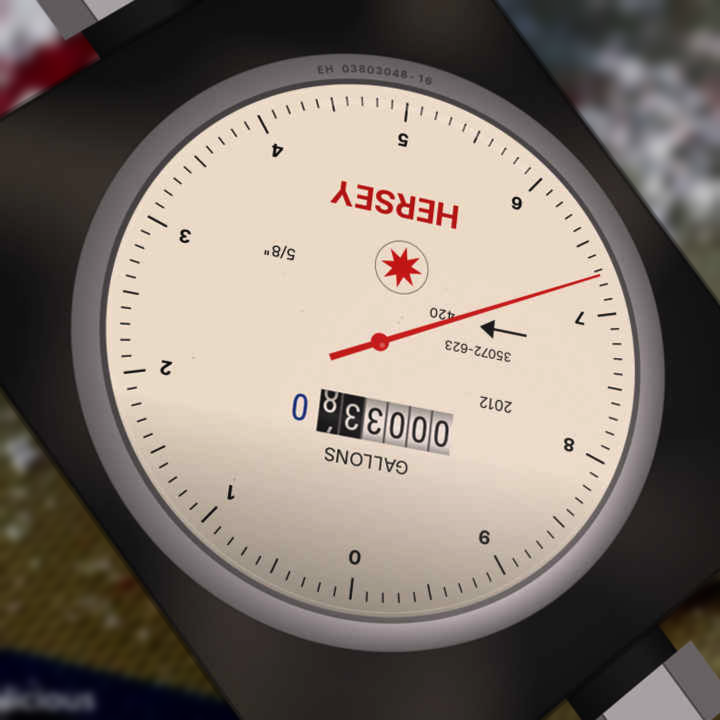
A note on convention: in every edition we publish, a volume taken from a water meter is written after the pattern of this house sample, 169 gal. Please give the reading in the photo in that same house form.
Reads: 3376.7 gal
